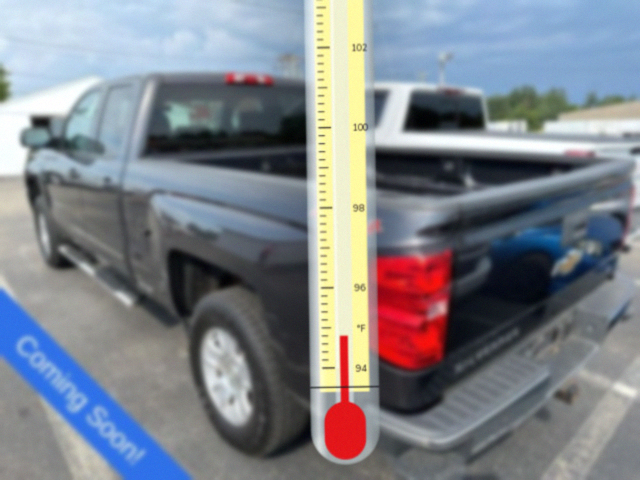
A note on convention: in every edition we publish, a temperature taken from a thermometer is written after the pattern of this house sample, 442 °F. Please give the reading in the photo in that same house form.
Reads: 94.8 °F
